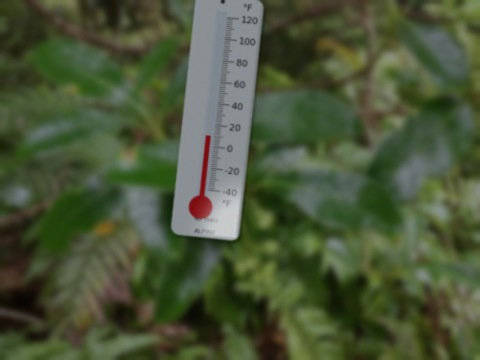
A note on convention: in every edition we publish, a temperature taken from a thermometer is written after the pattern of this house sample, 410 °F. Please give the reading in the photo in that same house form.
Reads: 10 °F
